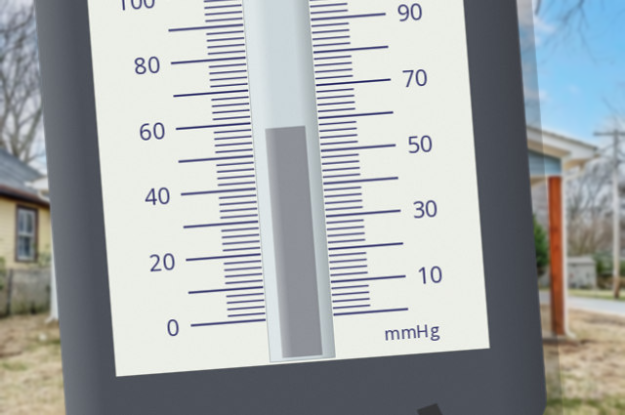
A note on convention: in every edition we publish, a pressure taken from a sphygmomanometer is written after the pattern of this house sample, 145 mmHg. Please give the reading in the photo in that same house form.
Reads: 58 mmHg
